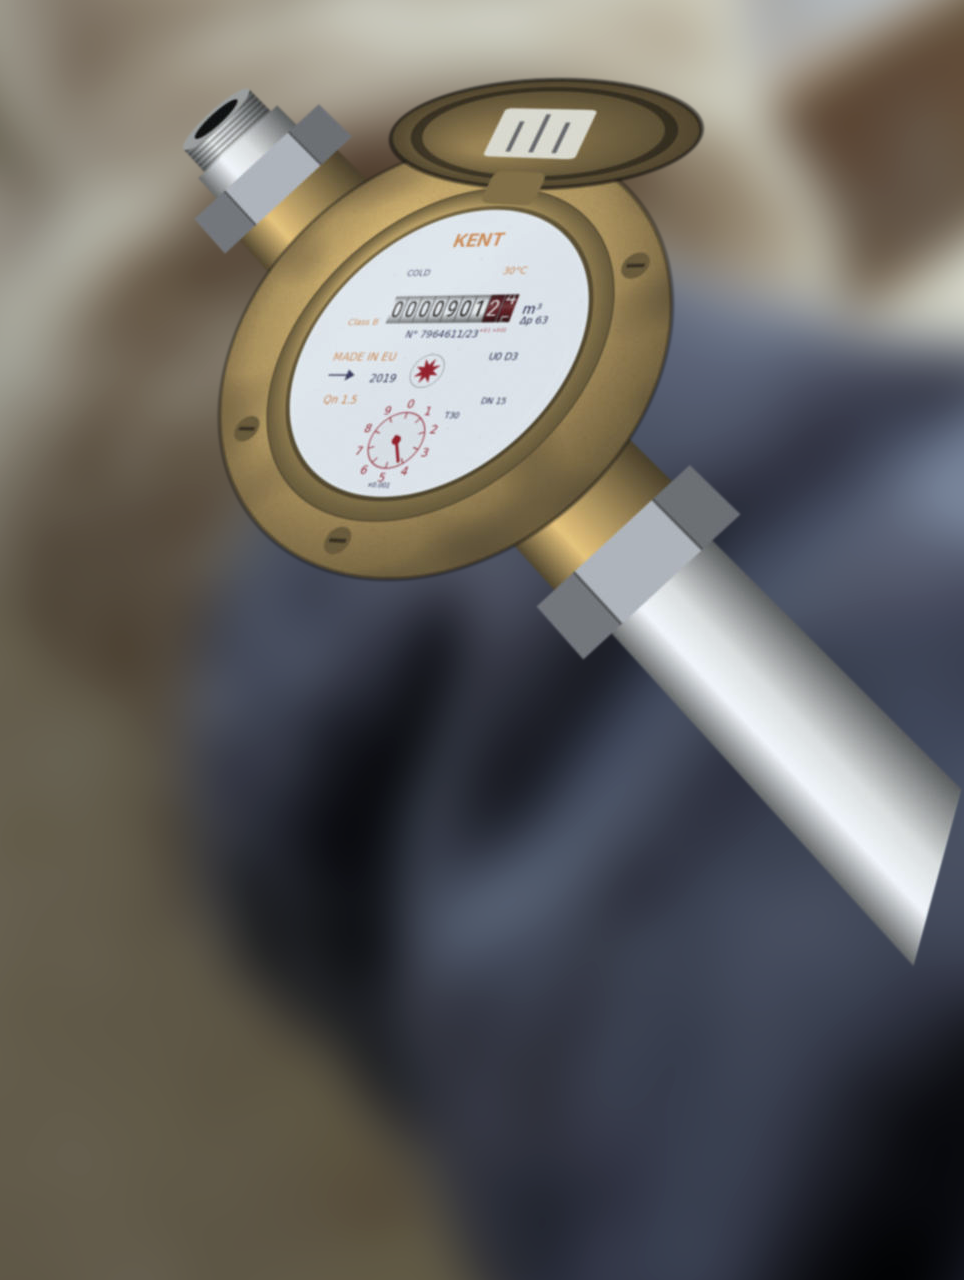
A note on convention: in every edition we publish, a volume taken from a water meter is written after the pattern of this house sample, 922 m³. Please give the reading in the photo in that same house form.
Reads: 901.244 m³
